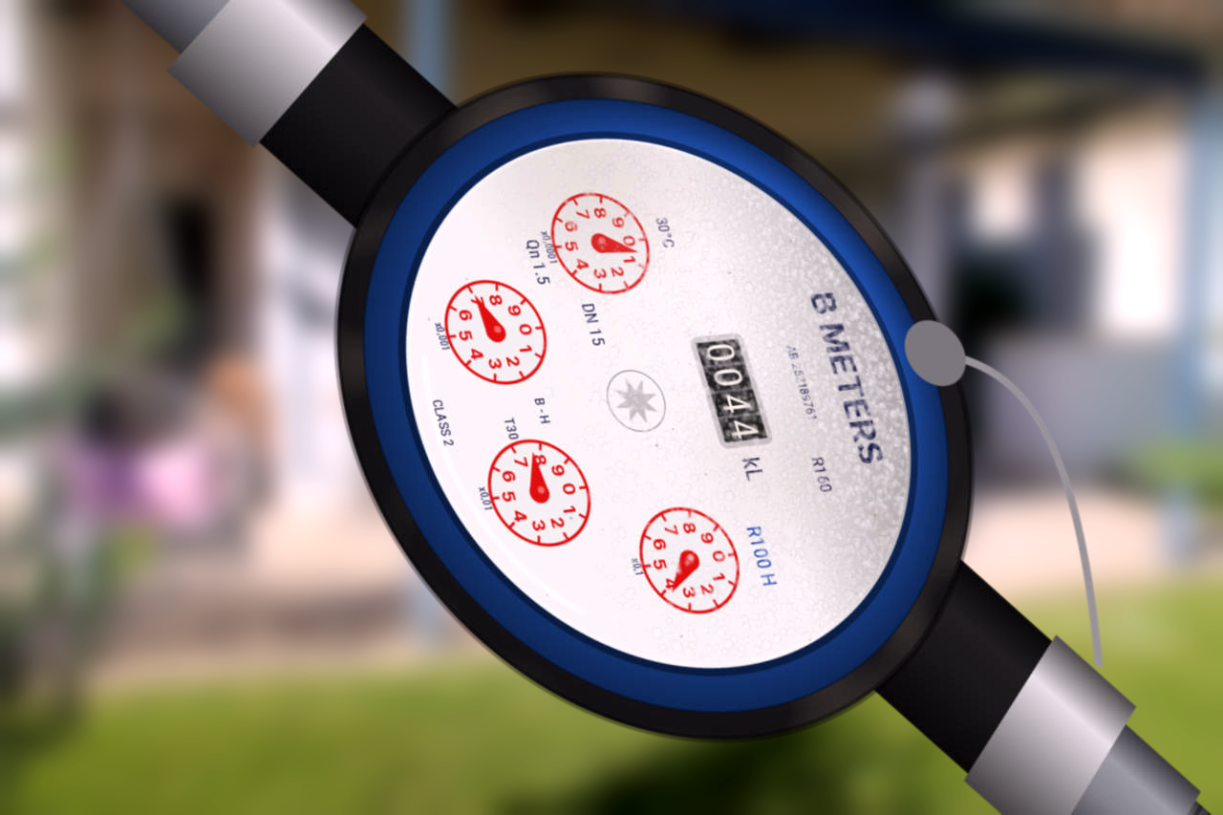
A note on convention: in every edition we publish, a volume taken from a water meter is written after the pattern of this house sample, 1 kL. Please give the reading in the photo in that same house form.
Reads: 44.3770 kL
